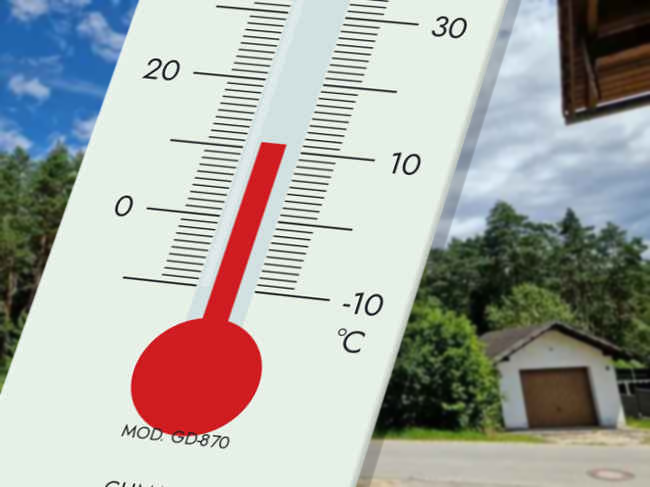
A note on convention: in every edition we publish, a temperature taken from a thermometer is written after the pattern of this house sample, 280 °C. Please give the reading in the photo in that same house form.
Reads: 11 °C
